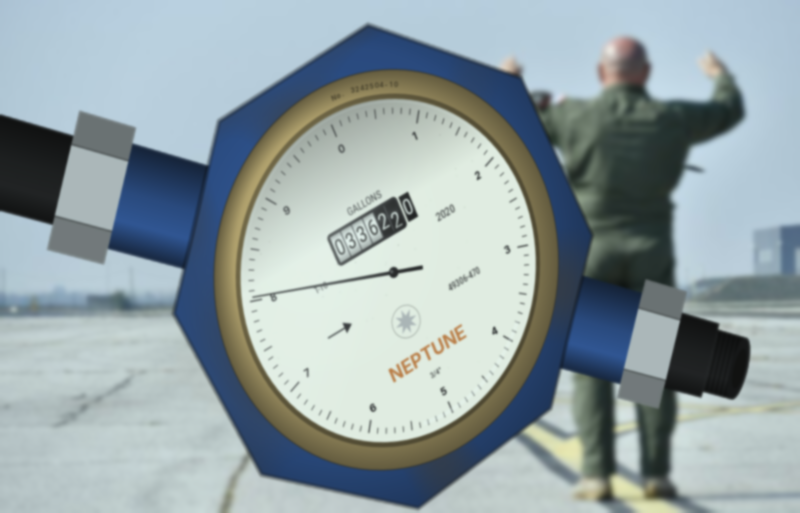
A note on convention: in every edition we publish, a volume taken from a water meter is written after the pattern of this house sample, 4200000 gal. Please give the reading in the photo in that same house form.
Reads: 336218.0 gal
